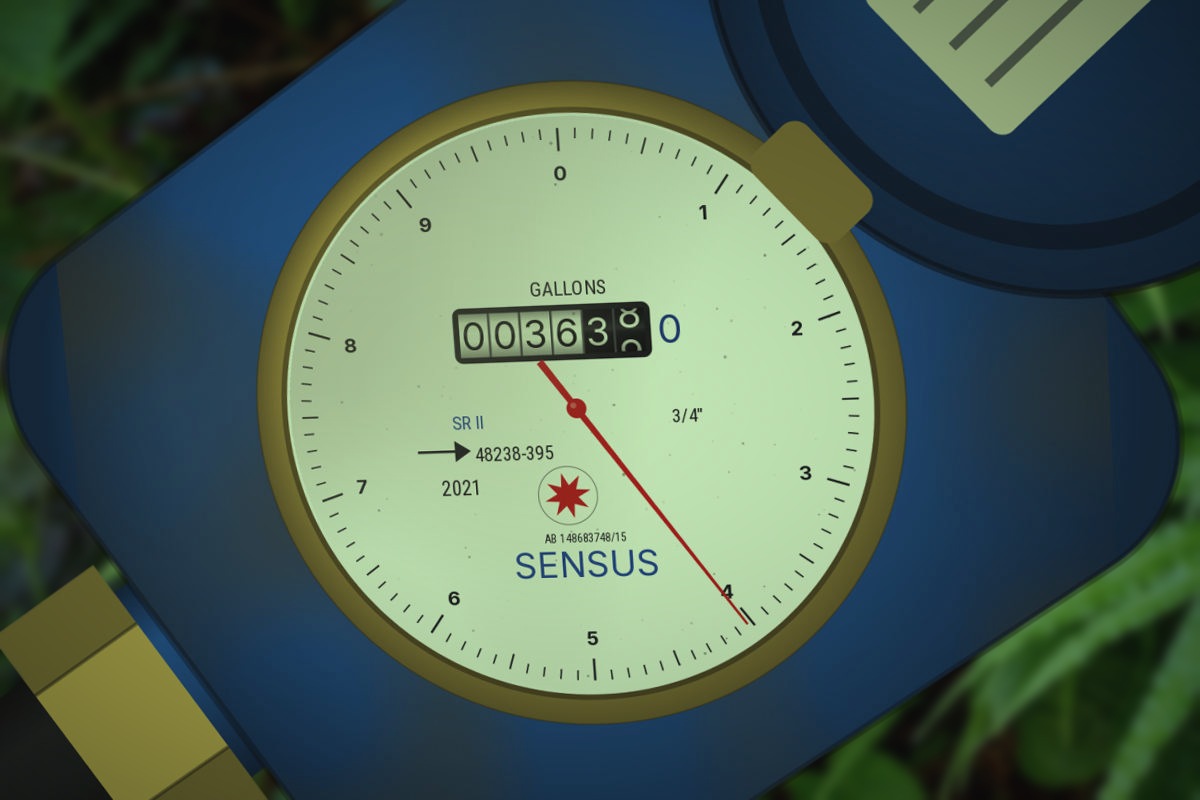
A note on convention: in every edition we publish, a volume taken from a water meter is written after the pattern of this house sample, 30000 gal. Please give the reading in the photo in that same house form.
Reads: 36384.0 gal
